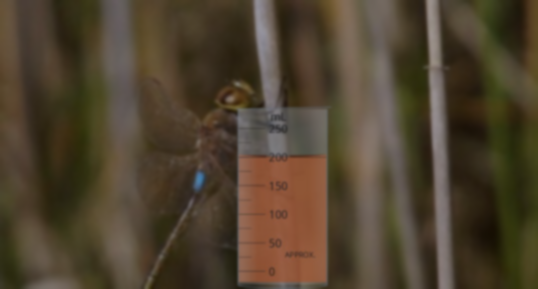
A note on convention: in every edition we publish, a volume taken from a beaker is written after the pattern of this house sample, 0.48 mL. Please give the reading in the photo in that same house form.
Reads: 200 mL
